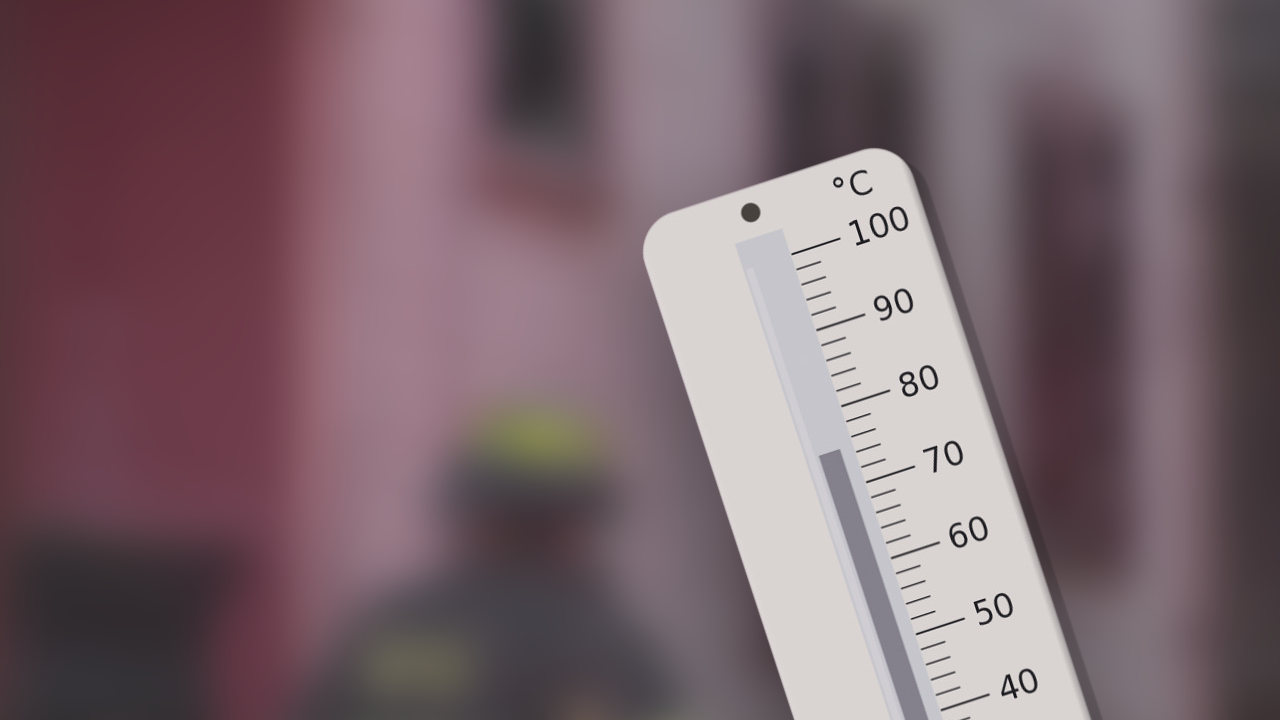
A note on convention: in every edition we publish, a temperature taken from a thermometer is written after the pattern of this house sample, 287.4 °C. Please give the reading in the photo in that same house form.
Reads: 75 °C
